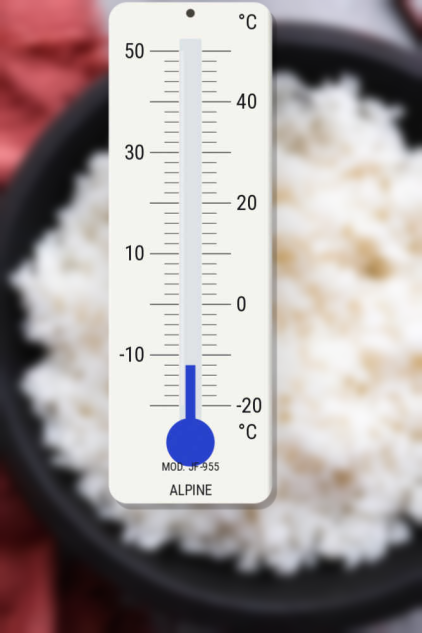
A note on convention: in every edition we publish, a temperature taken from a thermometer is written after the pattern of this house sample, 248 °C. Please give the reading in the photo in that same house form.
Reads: -12 °C
